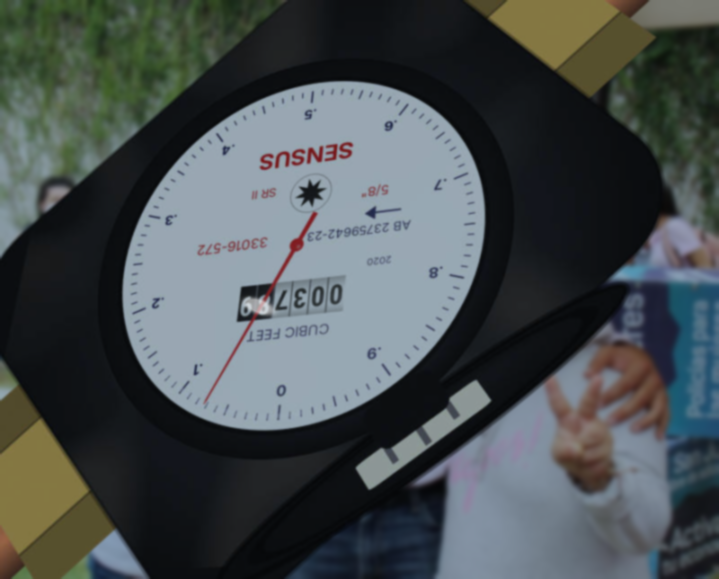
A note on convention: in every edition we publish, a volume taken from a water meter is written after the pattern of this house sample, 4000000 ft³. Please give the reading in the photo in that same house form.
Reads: 3789.07 ft³
